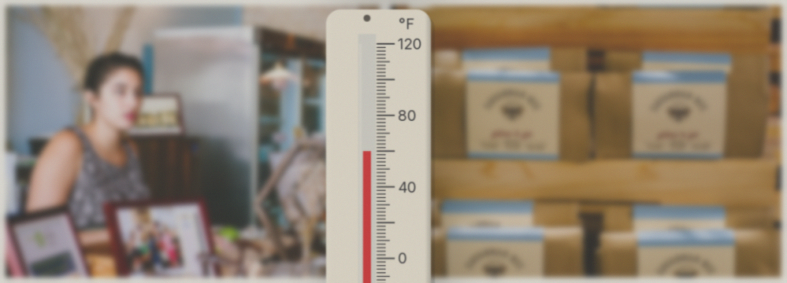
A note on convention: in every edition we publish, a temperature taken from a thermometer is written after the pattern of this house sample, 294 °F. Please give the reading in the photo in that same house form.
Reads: 60 °F
